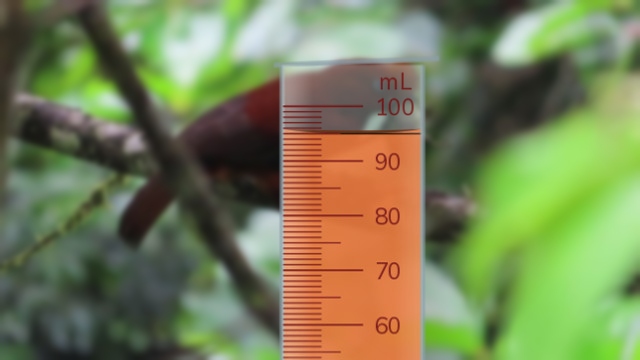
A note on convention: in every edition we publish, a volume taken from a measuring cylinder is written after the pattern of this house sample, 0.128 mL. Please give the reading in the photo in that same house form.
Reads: 95 mL
